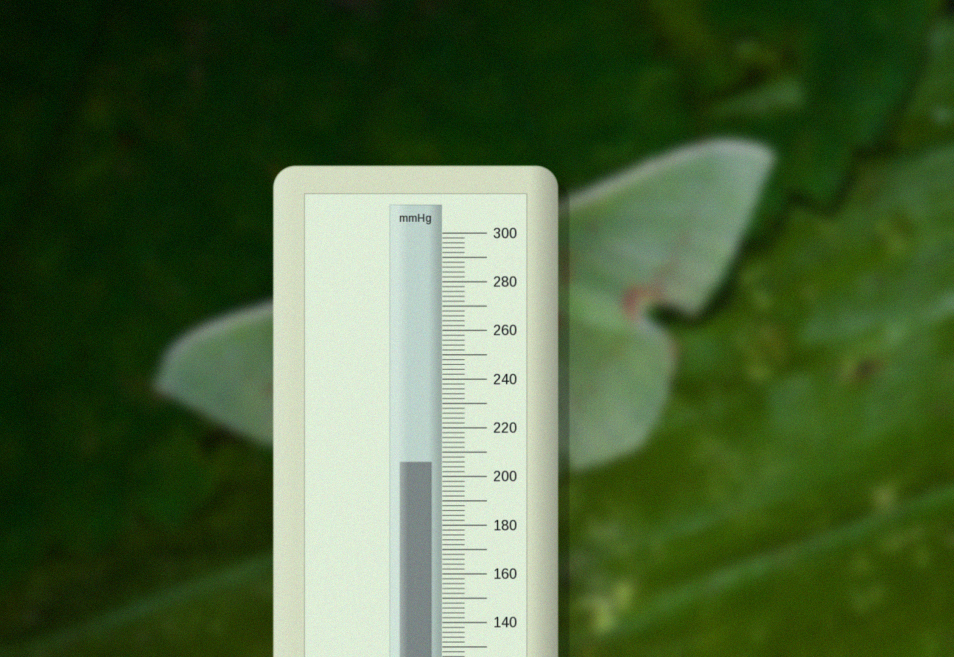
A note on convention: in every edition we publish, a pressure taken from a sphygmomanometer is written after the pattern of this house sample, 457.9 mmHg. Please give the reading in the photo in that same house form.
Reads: 206 mmHg
